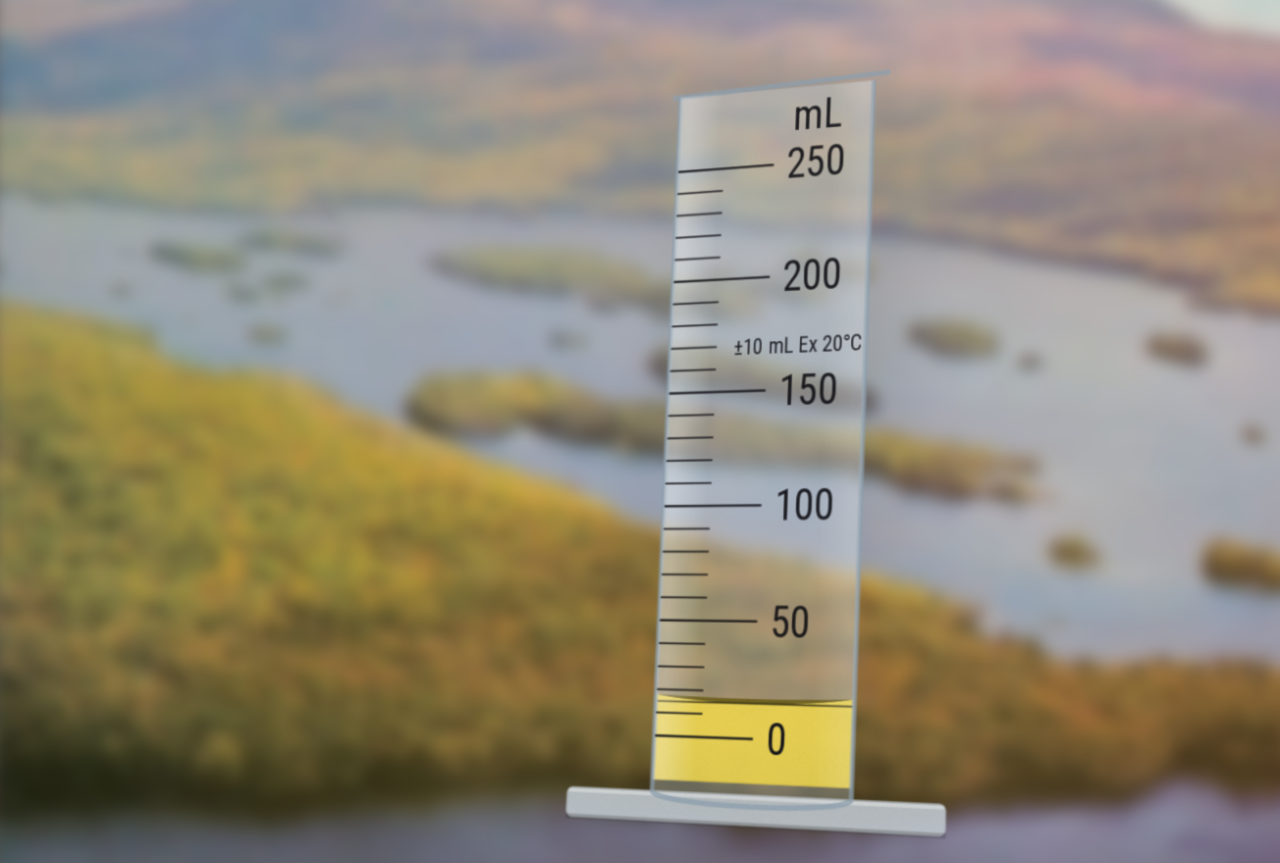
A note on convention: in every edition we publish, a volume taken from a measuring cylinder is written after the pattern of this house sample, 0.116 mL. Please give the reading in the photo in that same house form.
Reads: 15 mL
